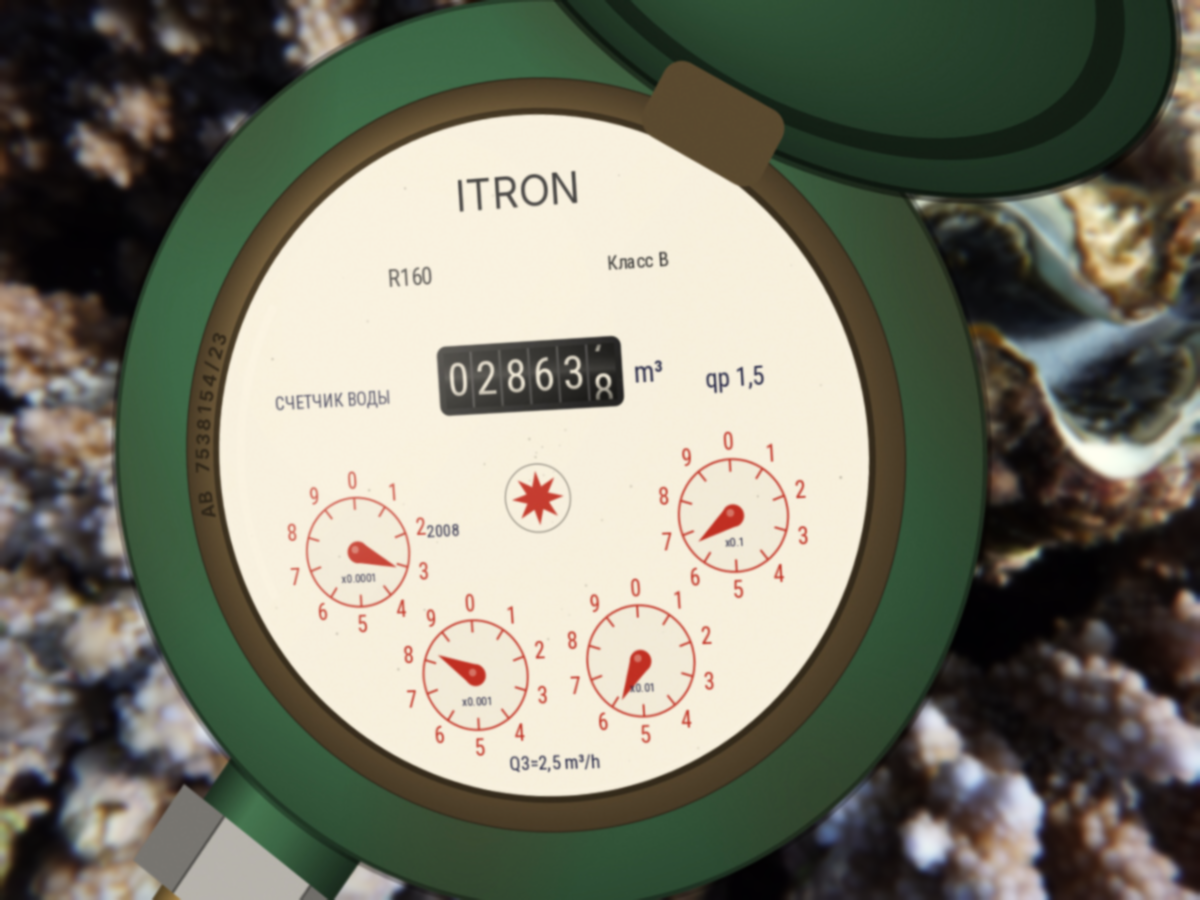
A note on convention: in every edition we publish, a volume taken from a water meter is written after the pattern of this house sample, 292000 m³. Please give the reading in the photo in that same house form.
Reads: 28637.6583 m³
